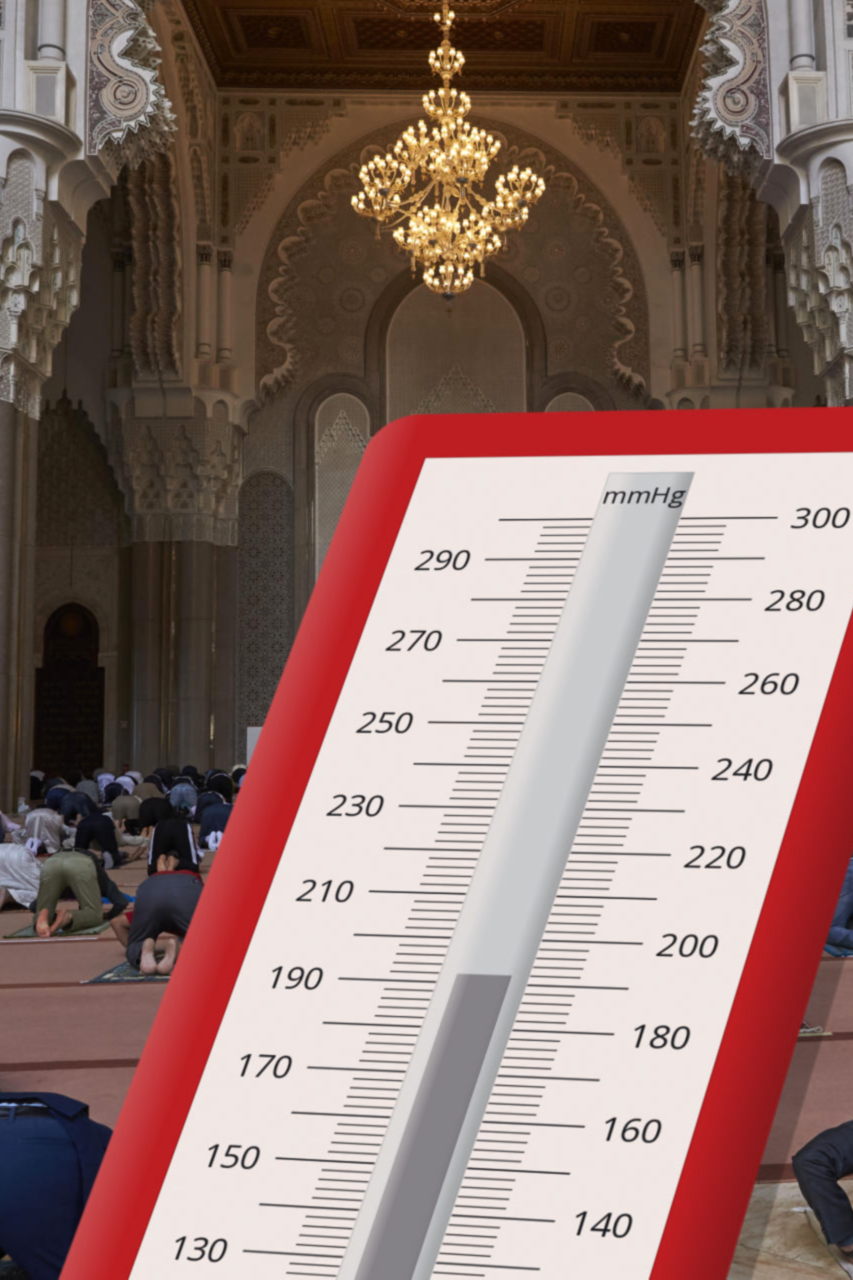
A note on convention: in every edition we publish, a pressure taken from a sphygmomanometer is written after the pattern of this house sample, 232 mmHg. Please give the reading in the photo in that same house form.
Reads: 192 mmHg
